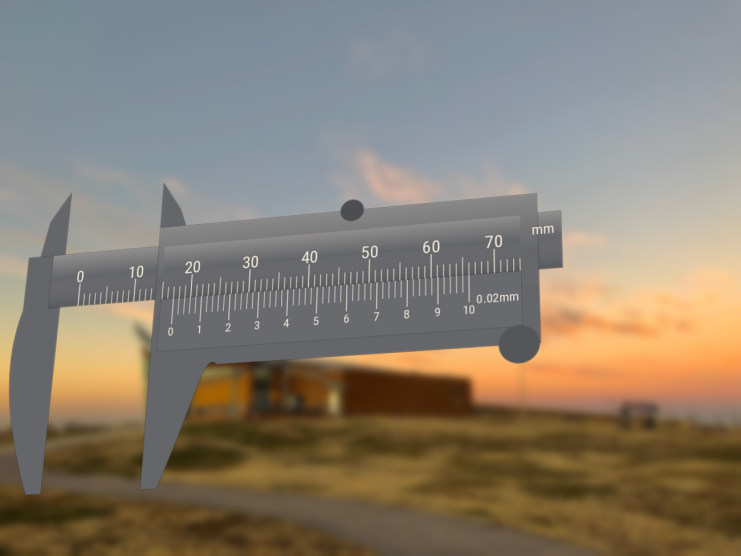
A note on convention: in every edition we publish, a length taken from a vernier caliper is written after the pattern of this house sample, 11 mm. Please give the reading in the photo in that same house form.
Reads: 17.0 mm
